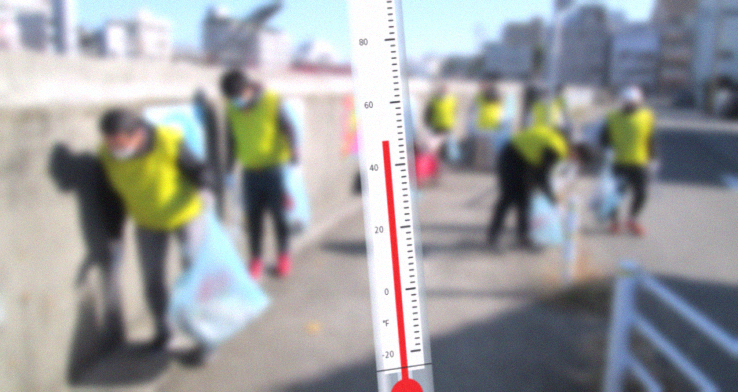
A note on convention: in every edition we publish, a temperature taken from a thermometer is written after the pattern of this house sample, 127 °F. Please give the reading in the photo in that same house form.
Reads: 48 °F
